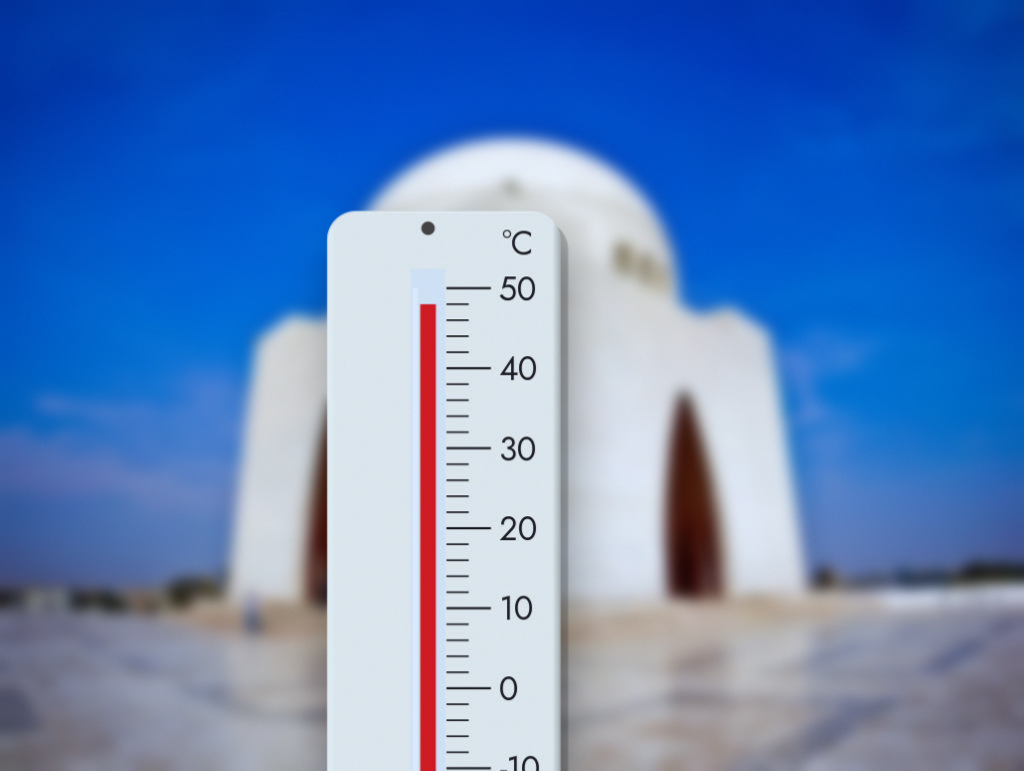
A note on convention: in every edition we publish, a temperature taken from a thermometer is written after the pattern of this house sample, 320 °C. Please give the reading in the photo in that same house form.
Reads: 48 °C
